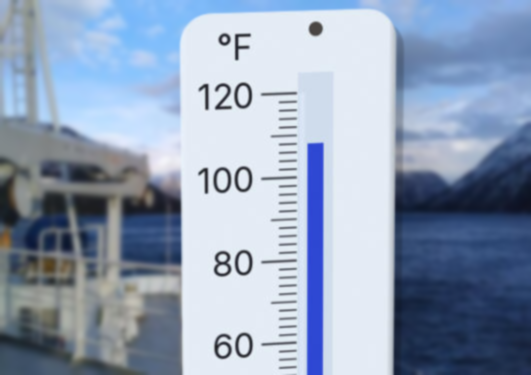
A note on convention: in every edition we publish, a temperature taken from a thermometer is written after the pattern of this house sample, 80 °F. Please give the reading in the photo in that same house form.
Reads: 108 °F
